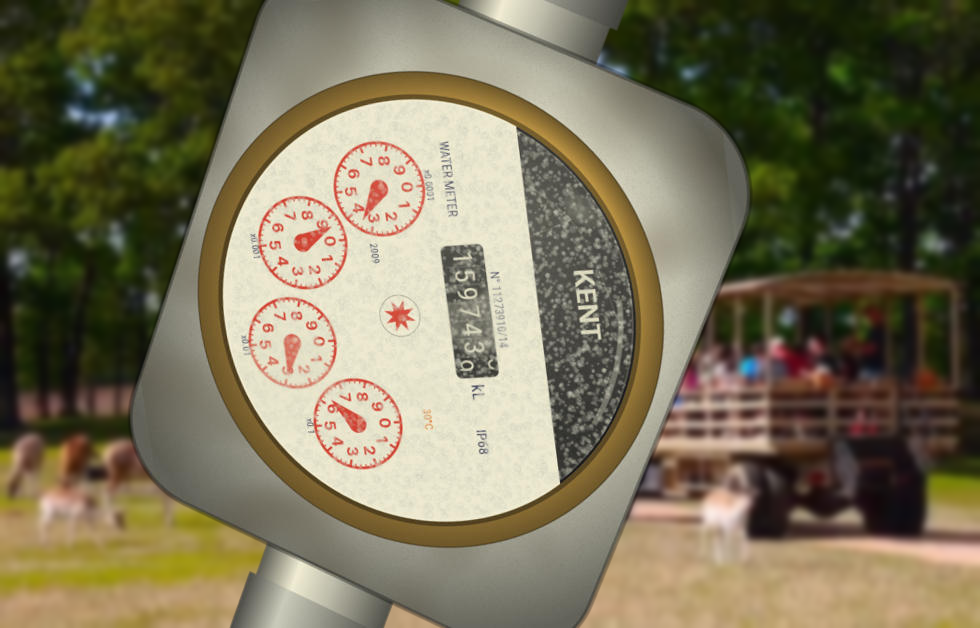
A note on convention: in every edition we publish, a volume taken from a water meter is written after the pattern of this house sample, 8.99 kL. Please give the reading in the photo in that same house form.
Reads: 1597438.6293 kL
